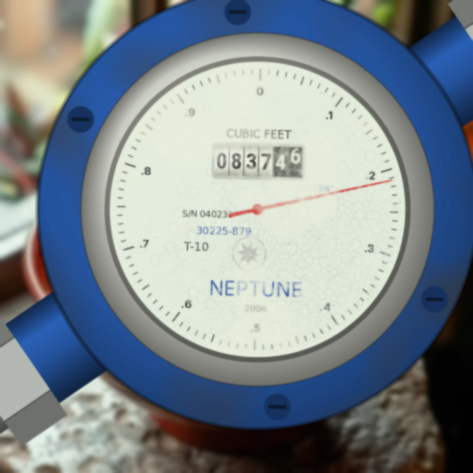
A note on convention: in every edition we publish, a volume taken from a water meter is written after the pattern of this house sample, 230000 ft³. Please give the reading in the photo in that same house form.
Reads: 83746.21 ft³
